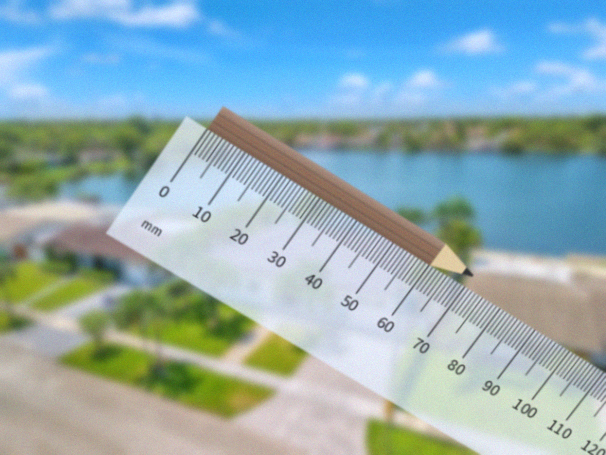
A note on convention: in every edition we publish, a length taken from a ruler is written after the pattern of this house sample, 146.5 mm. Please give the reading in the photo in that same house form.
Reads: 70 mm
